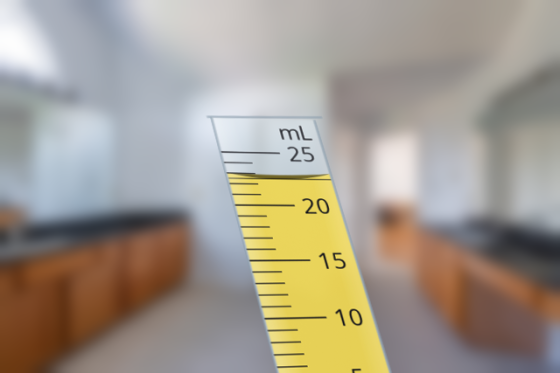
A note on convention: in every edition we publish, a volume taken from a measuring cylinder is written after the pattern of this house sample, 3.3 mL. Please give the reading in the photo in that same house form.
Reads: 22.5 mL
